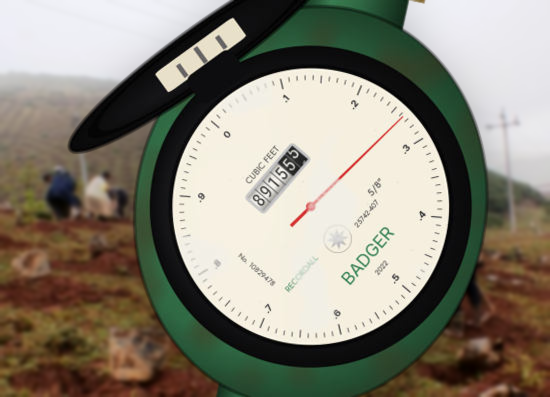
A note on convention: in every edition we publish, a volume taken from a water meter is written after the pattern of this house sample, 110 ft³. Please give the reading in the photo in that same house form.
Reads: 891555.26 ft³
